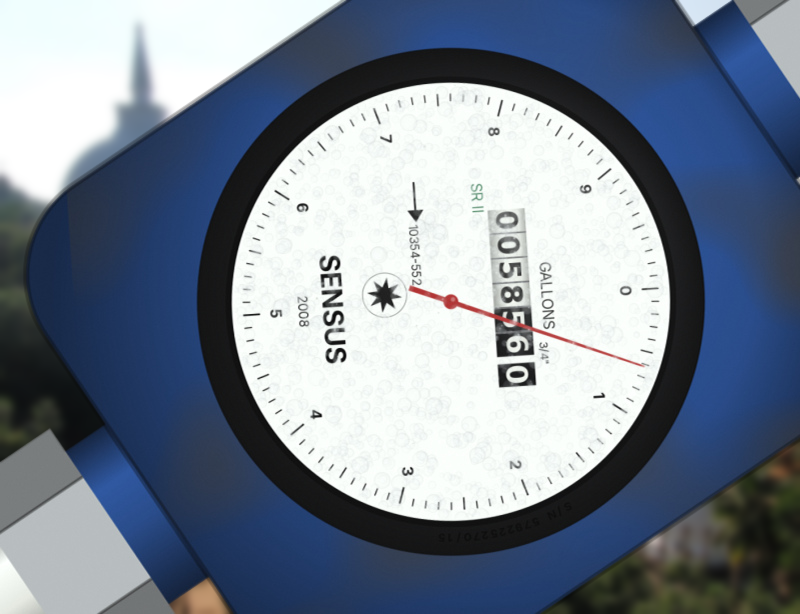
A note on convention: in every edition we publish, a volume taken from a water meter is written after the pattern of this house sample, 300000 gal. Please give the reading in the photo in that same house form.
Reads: 58560.6 gal
